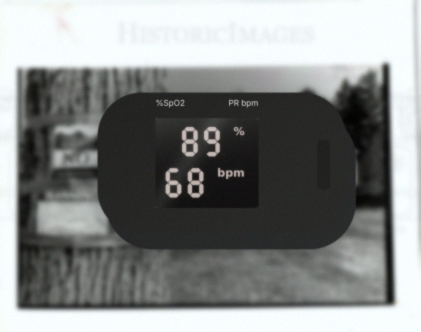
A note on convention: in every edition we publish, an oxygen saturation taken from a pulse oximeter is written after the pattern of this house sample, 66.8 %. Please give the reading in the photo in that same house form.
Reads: 89 %
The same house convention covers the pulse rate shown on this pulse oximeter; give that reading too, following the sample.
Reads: 68 bpm
